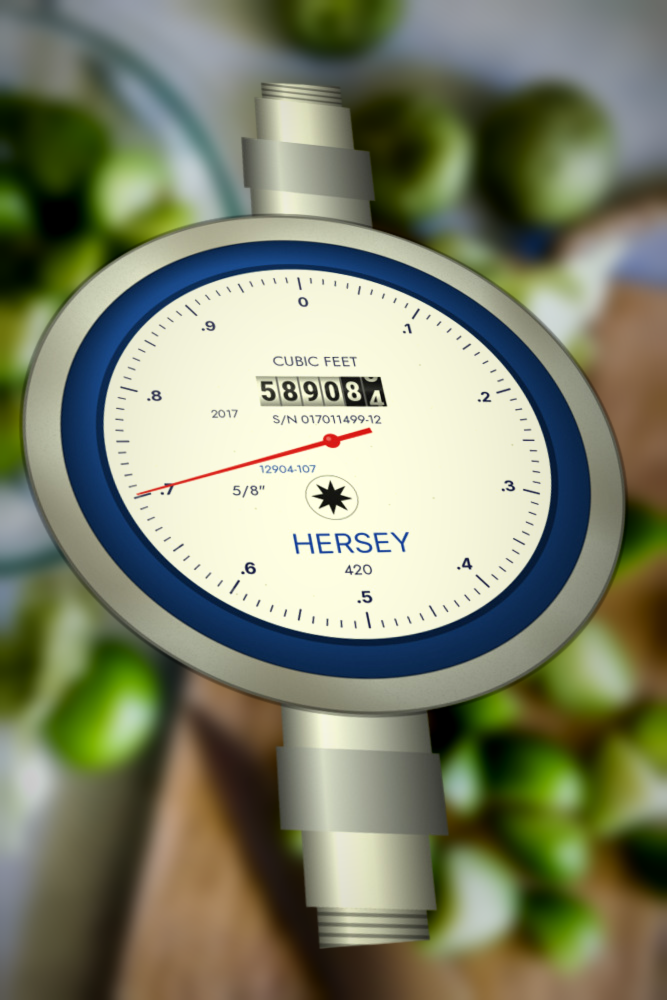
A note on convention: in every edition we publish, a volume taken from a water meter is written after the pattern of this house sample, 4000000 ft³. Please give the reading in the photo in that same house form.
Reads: 589083.70 ft³
